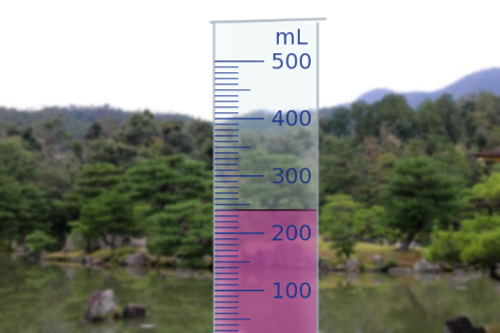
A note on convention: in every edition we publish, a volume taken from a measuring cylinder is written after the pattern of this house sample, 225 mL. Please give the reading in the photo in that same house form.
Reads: 240 mL
